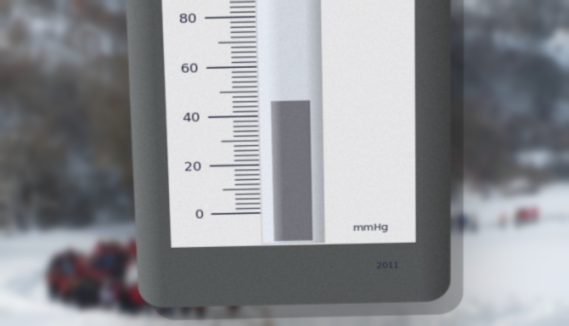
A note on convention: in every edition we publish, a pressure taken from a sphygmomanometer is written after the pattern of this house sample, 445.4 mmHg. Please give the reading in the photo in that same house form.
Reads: 46 mmHg
